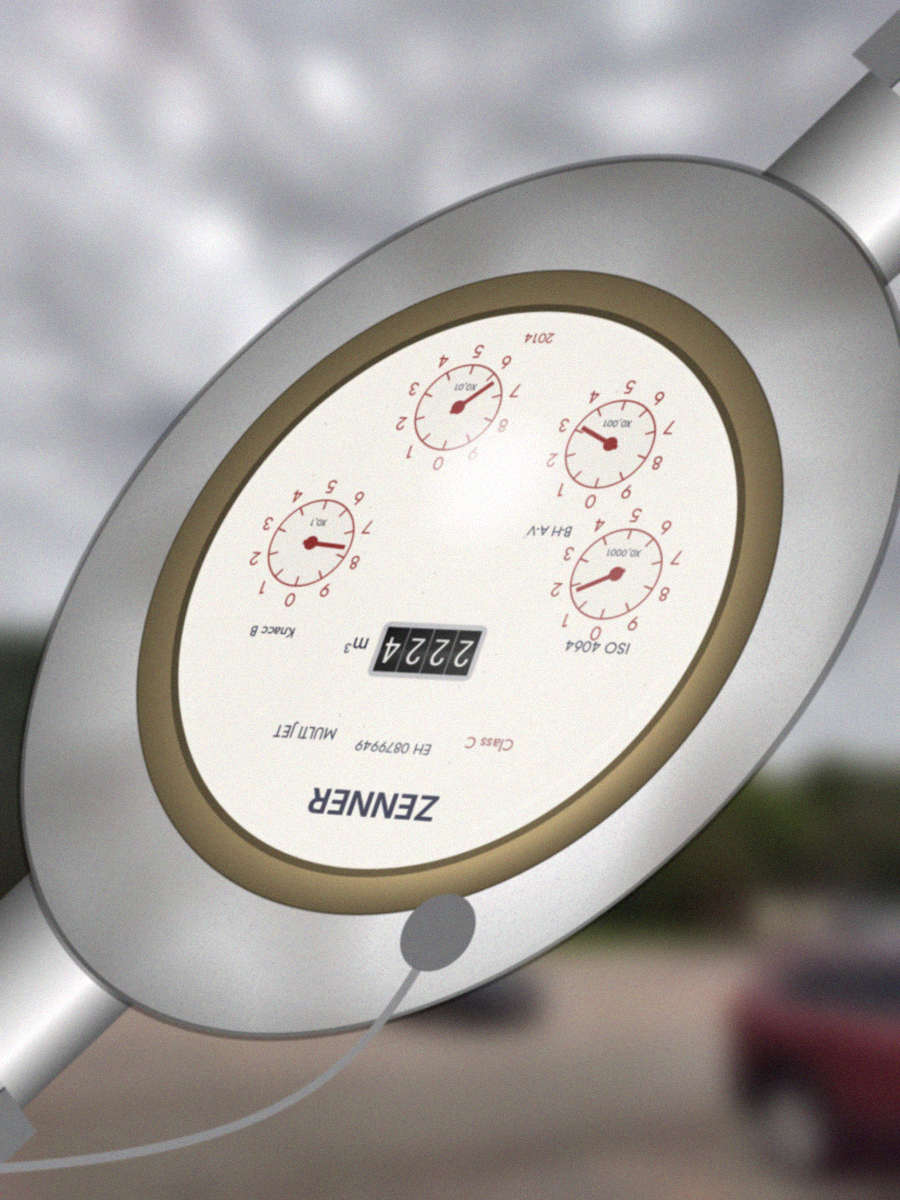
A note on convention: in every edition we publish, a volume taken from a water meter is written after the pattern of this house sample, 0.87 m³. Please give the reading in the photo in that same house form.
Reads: 2224.7631 m³
